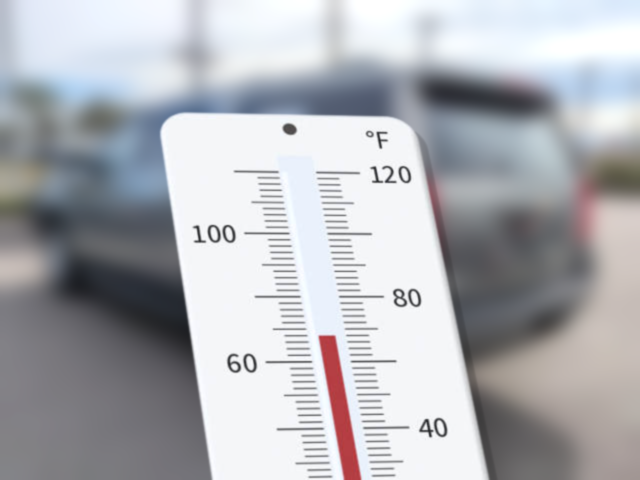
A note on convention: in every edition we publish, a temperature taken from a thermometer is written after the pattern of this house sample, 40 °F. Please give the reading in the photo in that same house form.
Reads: 68 °F
